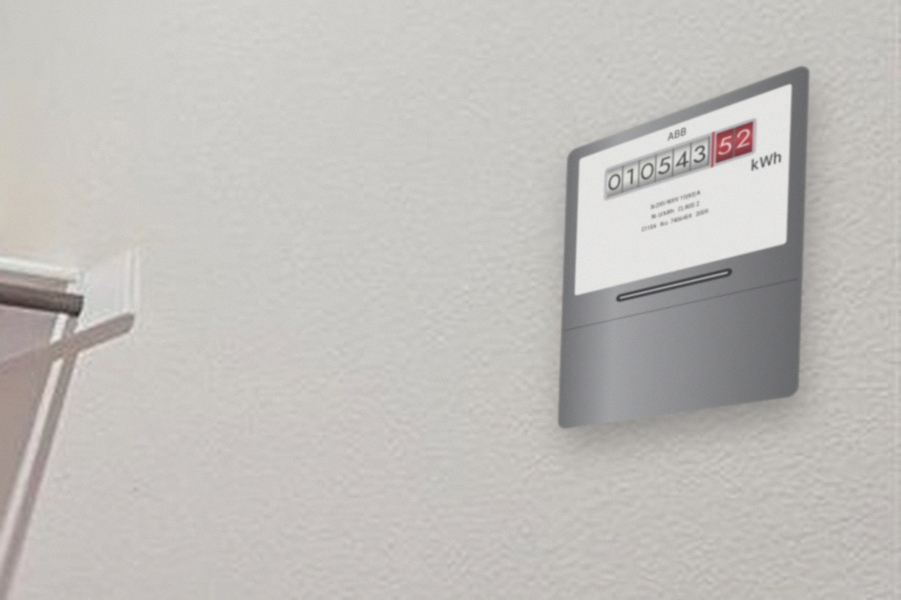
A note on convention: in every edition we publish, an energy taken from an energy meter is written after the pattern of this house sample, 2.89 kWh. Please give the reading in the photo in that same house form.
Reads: 10543.52 kWh
